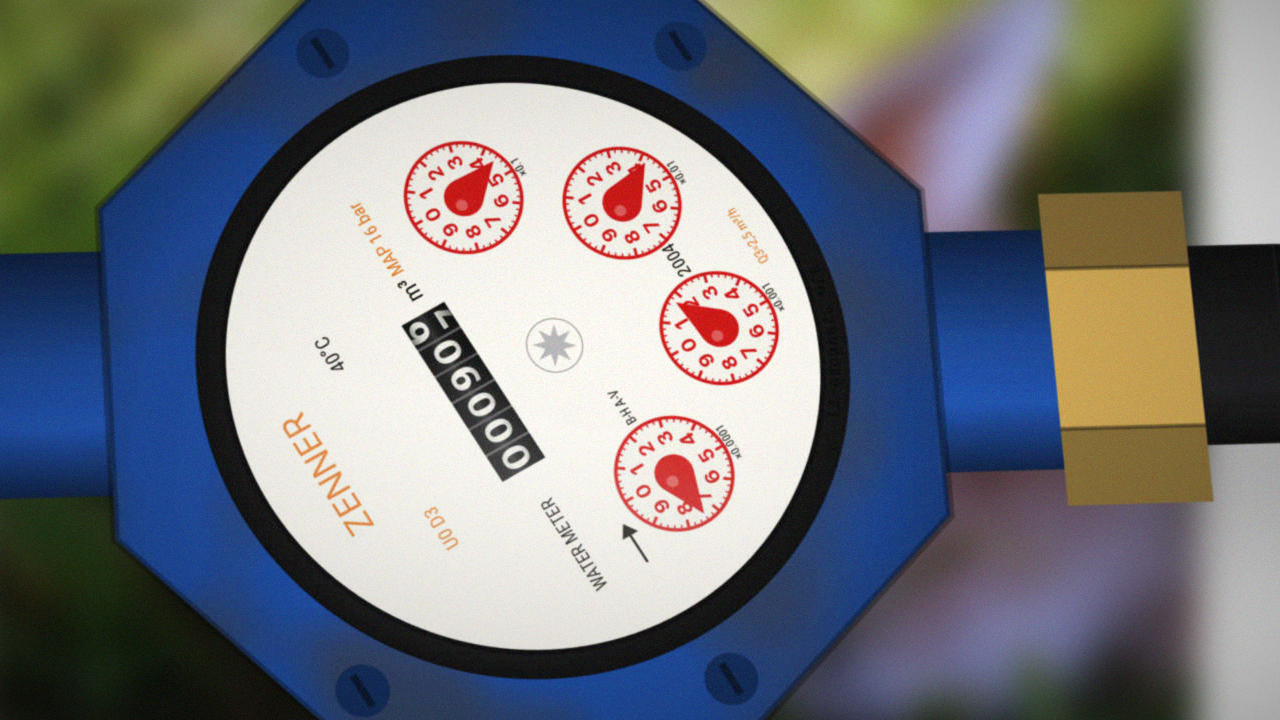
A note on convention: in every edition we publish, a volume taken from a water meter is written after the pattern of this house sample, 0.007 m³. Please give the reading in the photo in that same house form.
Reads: 906.4417 m³
